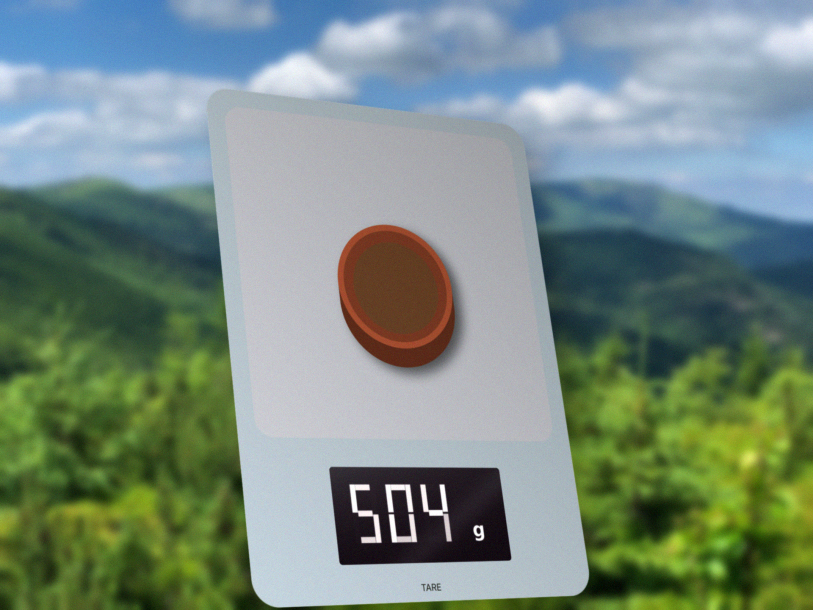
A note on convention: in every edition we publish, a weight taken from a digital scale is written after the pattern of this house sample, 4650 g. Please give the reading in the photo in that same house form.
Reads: 504 g
